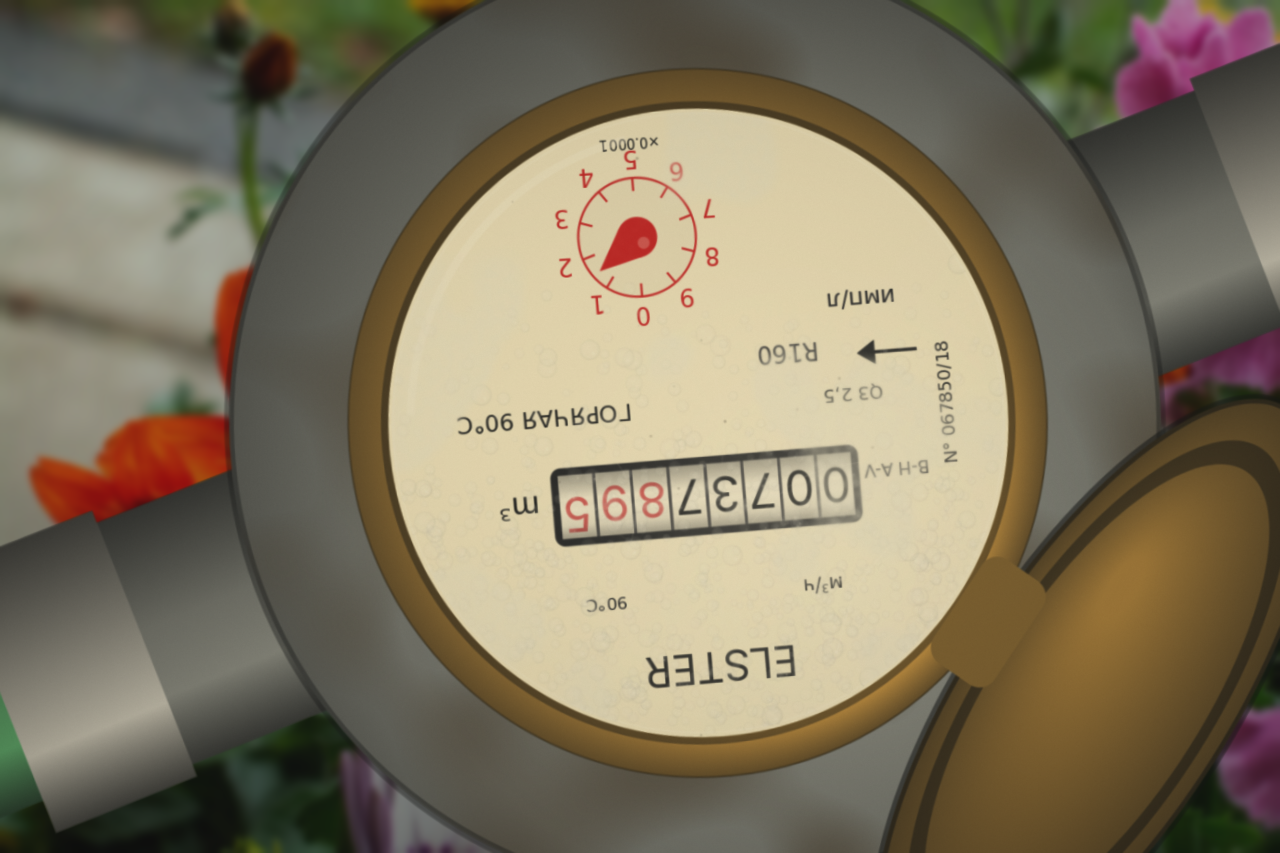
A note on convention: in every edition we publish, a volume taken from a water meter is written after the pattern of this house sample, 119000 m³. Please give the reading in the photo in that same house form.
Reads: 737.8951 m³
